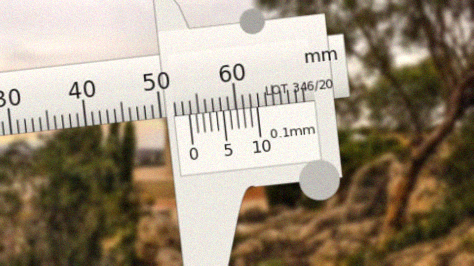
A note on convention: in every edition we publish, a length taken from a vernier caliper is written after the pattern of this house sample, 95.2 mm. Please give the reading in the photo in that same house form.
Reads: 53.8 mm
